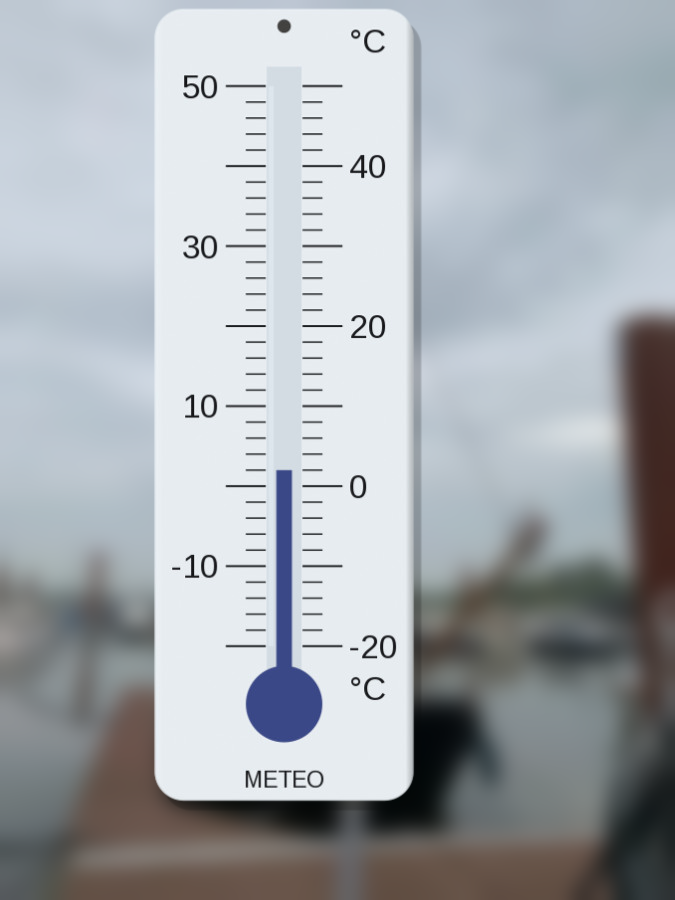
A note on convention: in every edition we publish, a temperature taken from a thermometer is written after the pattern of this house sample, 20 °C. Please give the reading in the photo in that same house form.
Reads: 2 °C
